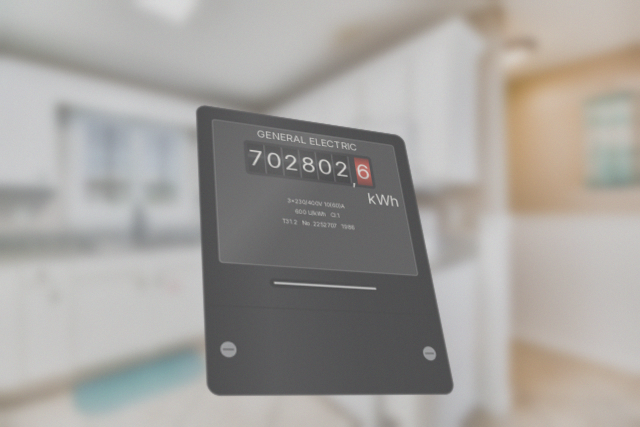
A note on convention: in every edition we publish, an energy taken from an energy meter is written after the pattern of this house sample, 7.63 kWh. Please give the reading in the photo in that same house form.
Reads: 702802.6 kWh
